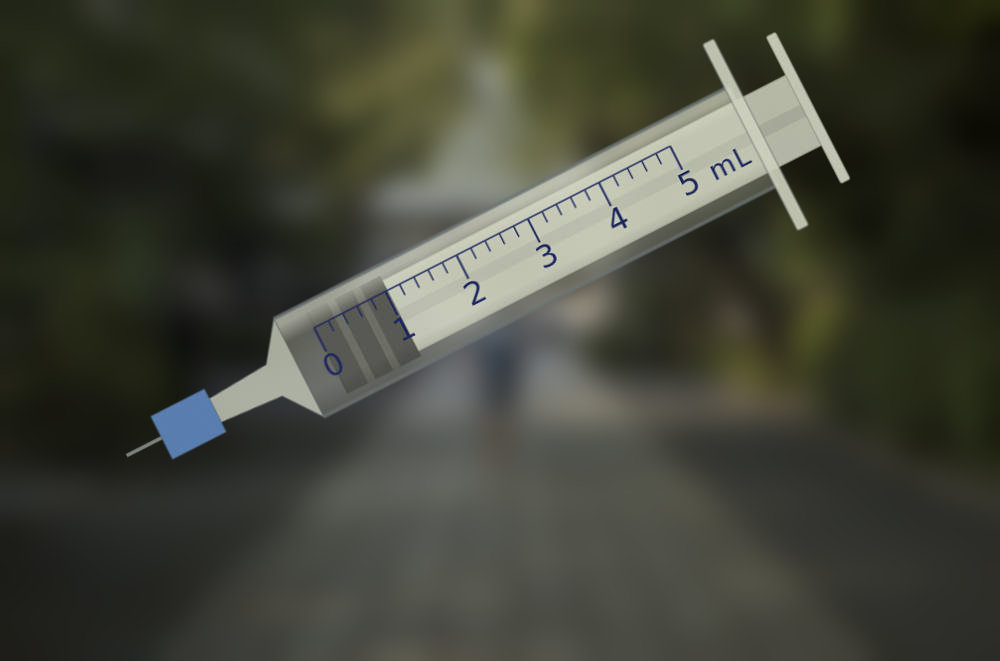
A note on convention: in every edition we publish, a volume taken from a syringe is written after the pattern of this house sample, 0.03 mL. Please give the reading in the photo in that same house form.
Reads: 0 mL
